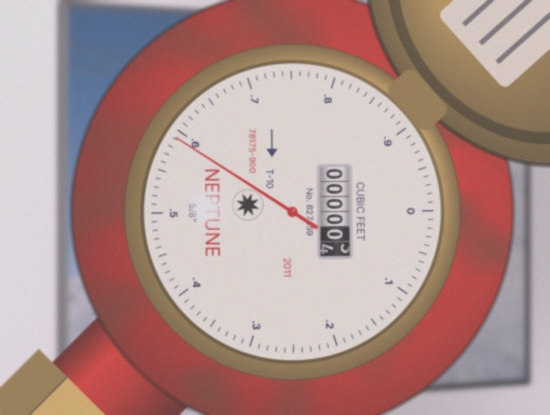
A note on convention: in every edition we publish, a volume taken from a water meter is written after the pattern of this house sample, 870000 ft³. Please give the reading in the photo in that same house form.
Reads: 3.59 ft³
